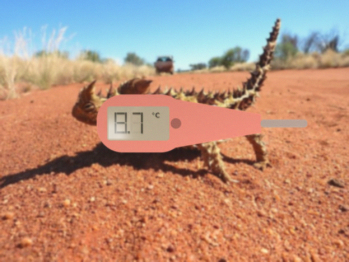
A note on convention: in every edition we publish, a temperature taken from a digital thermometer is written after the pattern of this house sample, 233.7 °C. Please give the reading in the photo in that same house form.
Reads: 8.7 °C
